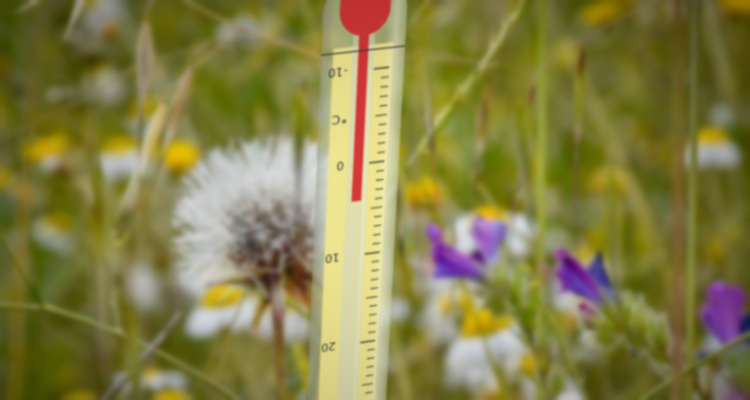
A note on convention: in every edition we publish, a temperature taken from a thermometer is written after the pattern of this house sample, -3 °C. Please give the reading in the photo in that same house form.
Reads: 4 °C
